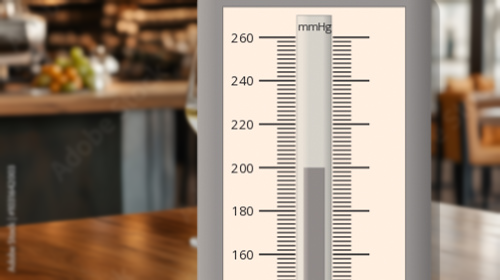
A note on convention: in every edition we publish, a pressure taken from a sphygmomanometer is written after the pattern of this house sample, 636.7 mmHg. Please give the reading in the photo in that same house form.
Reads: 200 mmHg
